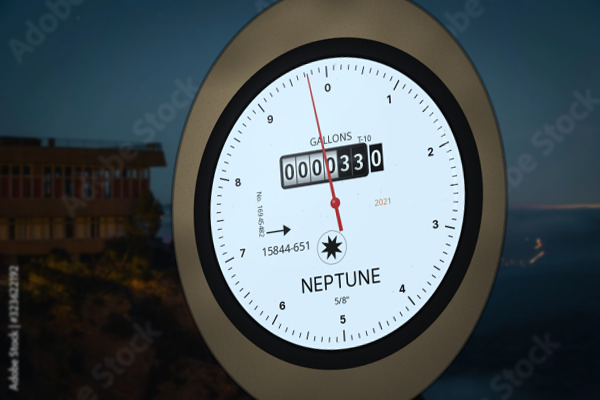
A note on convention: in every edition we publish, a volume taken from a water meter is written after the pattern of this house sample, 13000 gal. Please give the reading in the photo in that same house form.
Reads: 329.7 gal
